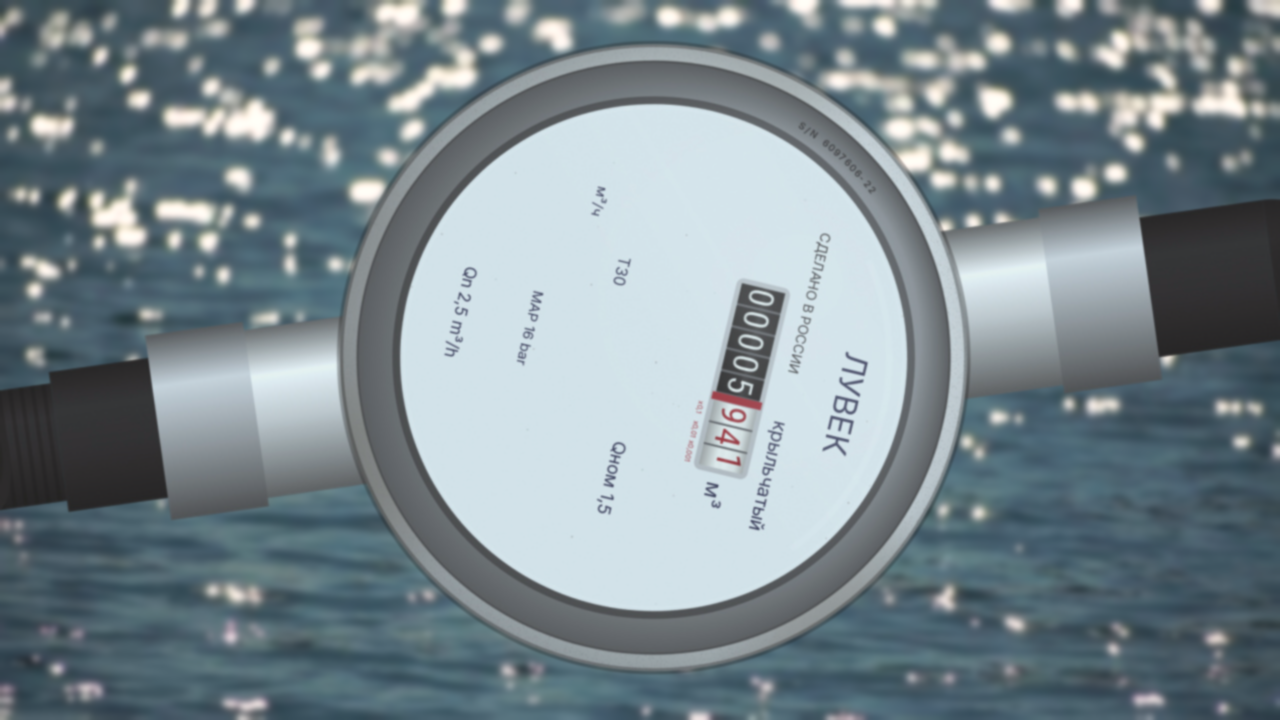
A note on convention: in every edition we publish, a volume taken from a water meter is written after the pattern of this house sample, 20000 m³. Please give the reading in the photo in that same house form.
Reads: 5.941 m³
